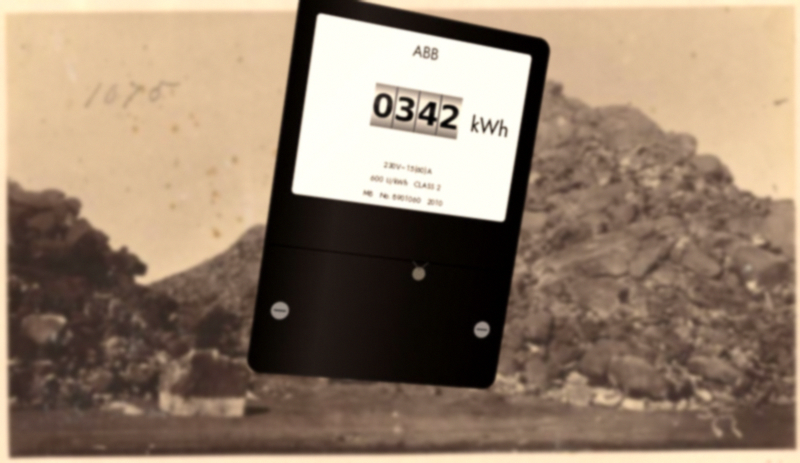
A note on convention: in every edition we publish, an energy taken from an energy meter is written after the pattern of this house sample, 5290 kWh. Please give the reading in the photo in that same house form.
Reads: 342 kWh
